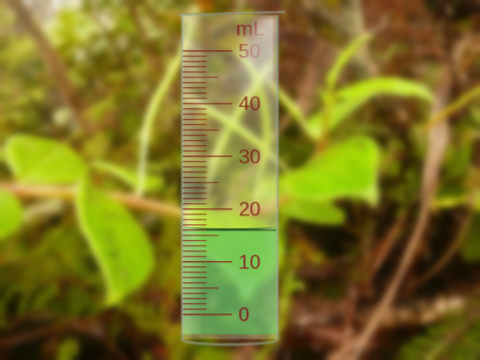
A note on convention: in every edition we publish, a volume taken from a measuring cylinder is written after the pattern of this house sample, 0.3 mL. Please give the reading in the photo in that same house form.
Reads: 16 mL
